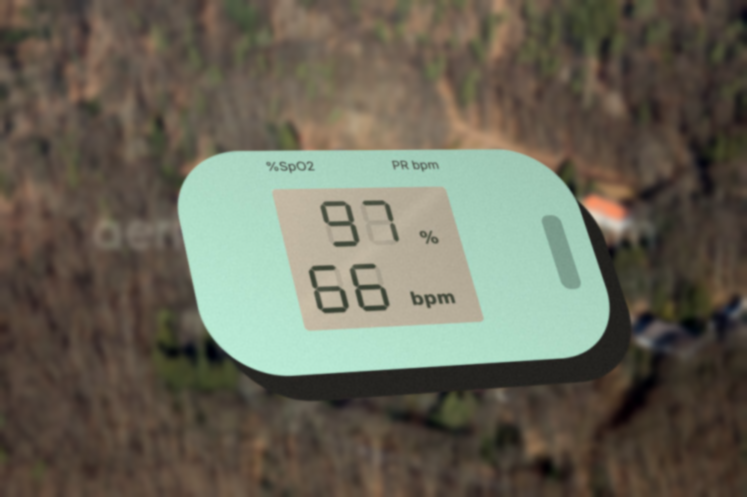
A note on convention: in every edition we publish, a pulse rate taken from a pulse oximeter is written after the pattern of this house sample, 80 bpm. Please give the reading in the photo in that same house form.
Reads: 66 bpm
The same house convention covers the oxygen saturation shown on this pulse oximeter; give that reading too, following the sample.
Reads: 97 %
